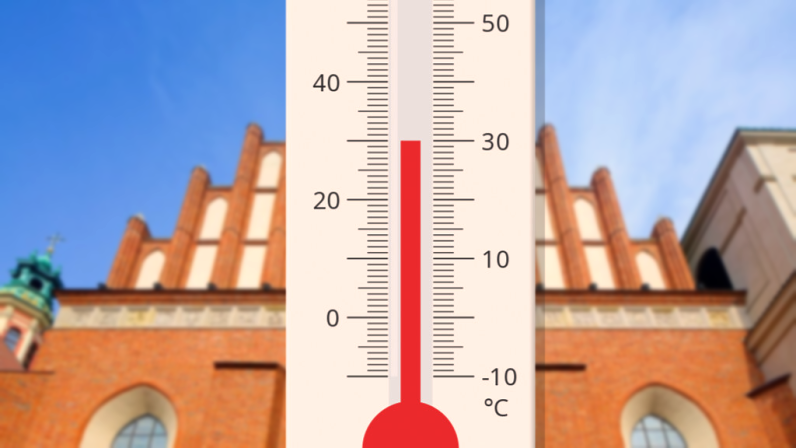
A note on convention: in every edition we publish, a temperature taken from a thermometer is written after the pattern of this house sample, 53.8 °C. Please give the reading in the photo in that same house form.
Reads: 30 °C
